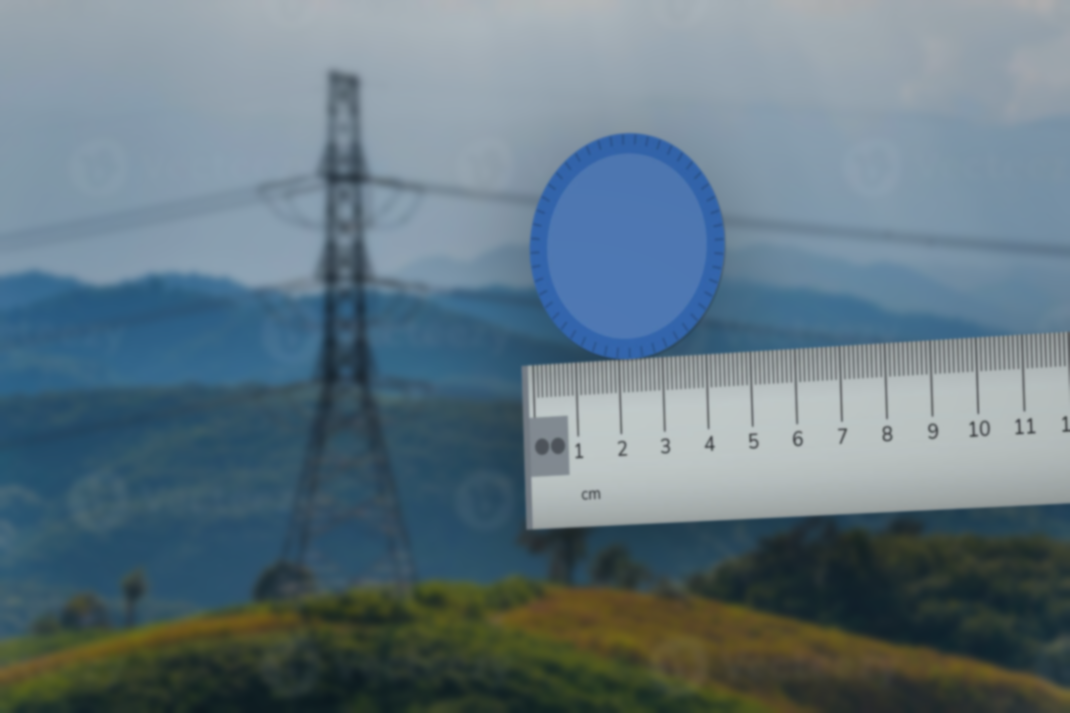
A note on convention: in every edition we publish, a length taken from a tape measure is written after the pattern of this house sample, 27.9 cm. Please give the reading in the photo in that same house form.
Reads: 4.5 cm
